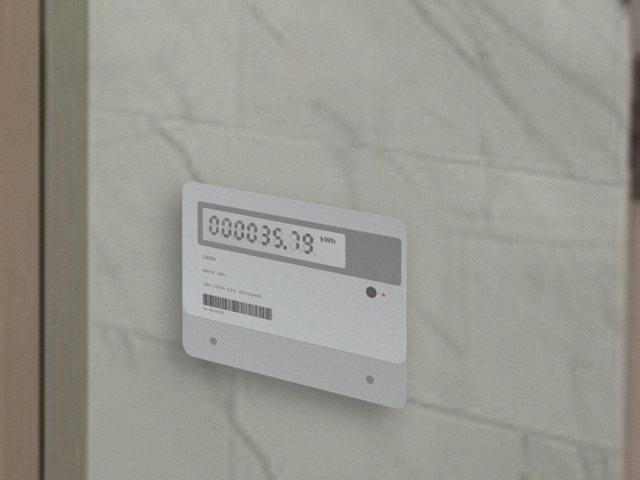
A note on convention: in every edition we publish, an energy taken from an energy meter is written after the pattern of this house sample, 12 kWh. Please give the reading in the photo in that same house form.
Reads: 35.79 kWh
